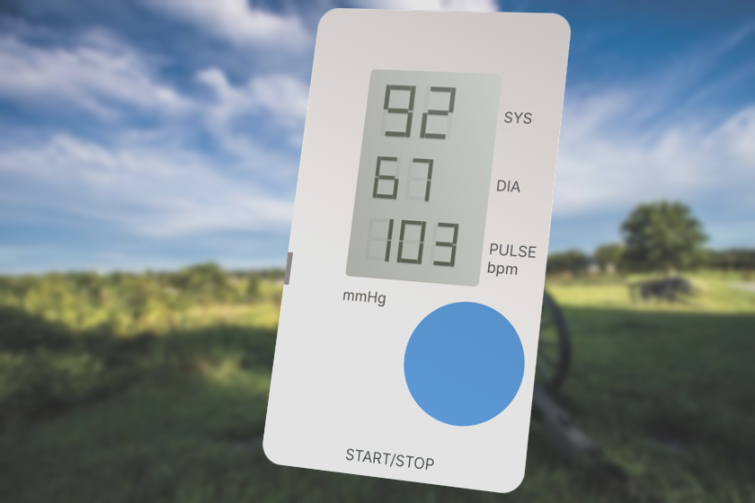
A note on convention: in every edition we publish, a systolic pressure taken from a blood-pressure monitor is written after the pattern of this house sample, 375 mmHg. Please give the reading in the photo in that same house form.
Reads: 92 mmHg
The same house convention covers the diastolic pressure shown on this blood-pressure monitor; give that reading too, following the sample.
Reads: 67 mmHg
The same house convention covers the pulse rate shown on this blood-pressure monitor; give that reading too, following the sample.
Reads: 103 bpm
